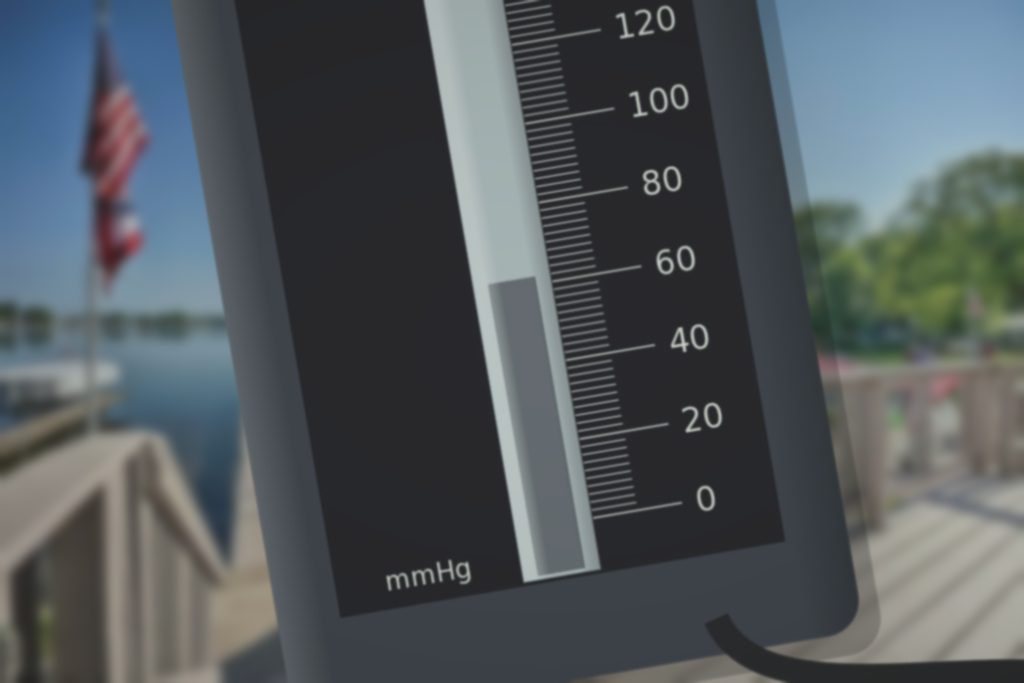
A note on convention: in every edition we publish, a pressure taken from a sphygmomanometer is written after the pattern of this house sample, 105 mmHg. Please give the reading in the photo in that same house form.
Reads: 62 mmHg
